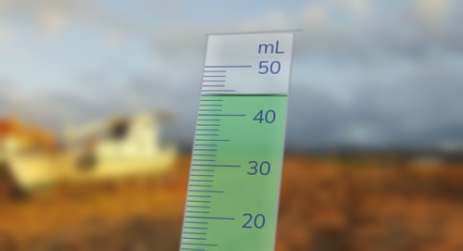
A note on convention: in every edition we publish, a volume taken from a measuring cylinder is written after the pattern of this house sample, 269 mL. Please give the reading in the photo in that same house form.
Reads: 44 mL
